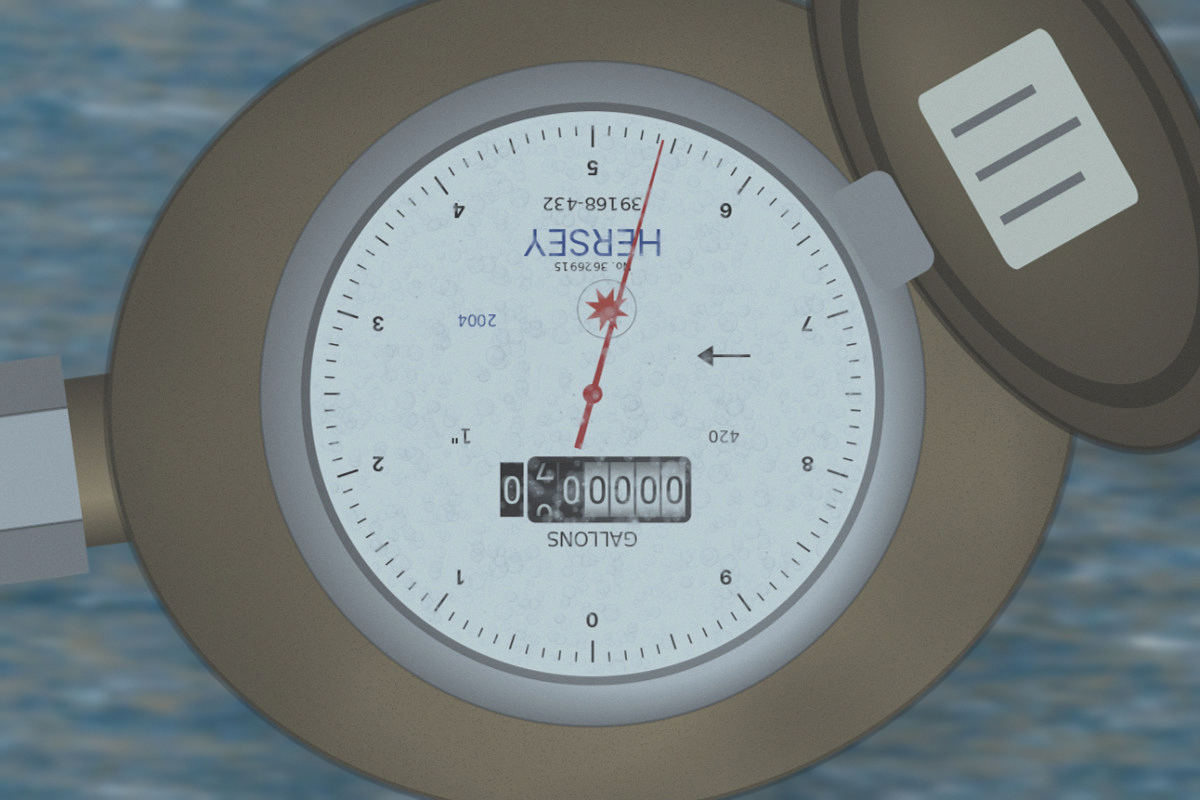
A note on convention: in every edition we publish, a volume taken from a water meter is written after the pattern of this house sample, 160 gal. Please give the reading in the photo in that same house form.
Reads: 65.4 gal
